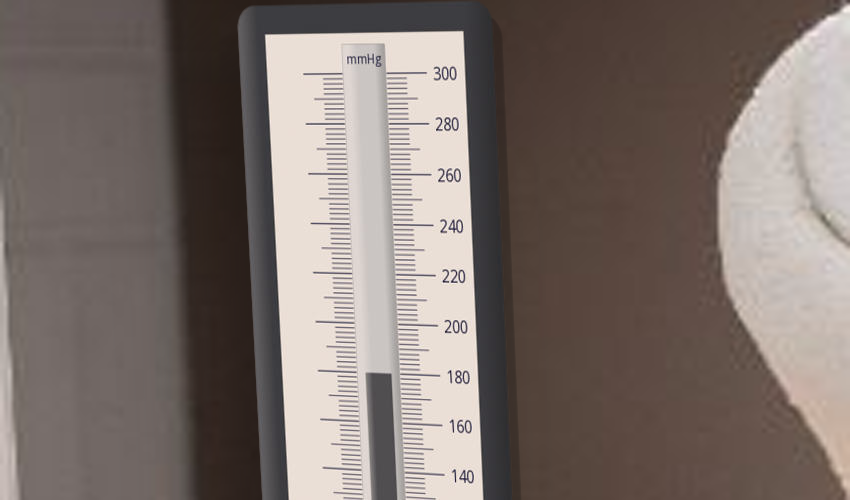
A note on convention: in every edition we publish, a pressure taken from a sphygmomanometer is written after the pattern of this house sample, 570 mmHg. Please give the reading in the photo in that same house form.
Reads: 180 mmHg
